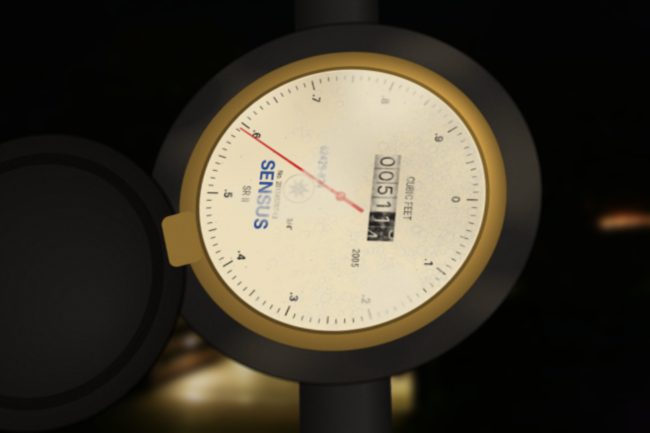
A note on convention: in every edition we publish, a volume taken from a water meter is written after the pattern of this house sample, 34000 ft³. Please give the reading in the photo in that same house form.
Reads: 5113.59 ft³
